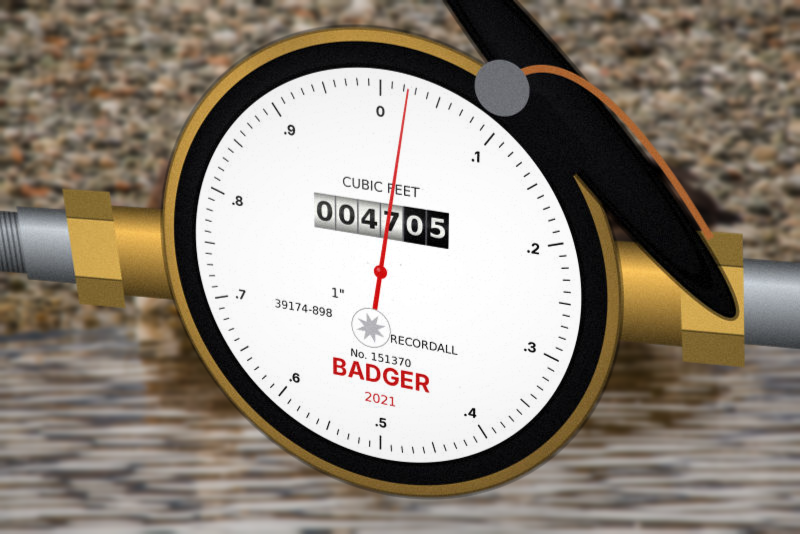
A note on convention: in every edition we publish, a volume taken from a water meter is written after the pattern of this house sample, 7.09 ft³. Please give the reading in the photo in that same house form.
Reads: 4705.02 ft³
